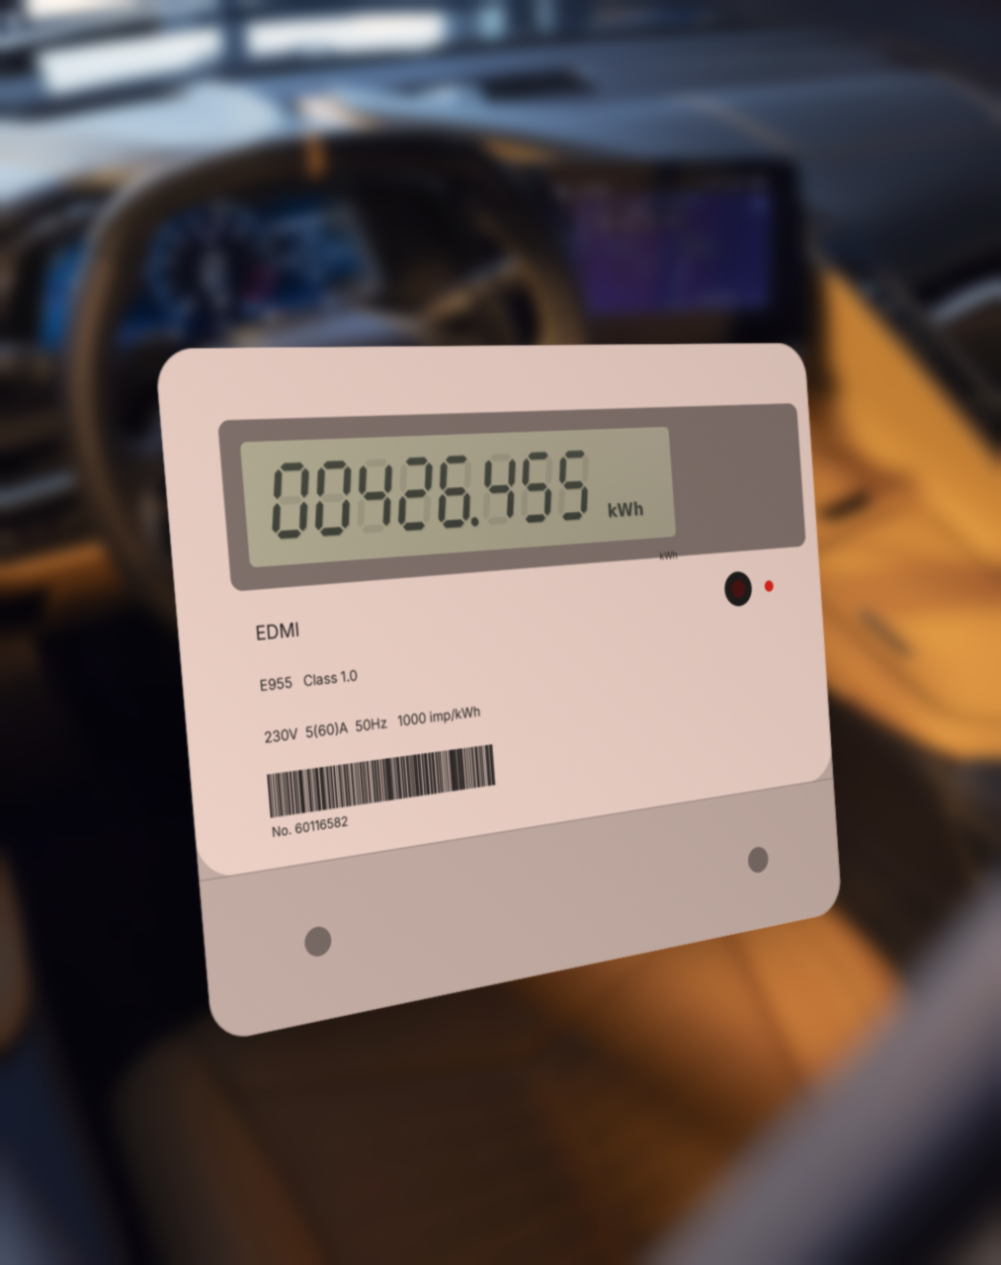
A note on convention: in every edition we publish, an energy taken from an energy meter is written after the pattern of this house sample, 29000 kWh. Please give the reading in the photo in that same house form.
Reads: 426.455 kWh
